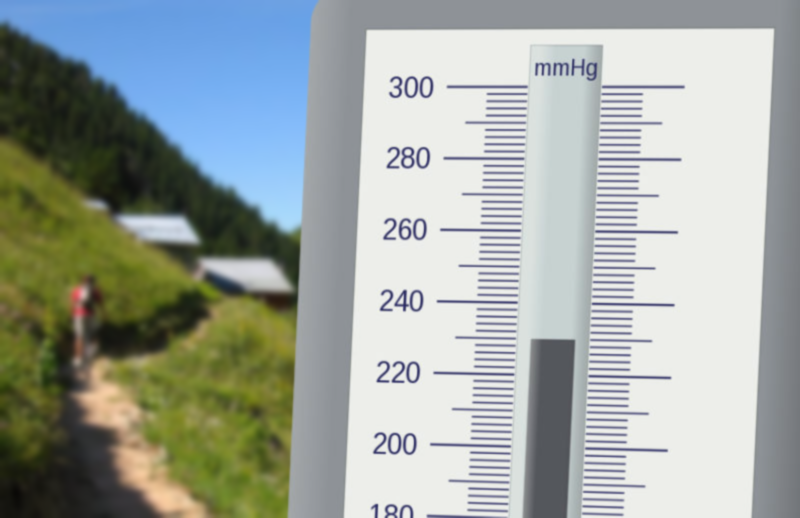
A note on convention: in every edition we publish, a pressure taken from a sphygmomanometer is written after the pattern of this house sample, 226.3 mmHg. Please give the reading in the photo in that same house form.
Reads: 230 mmHg
